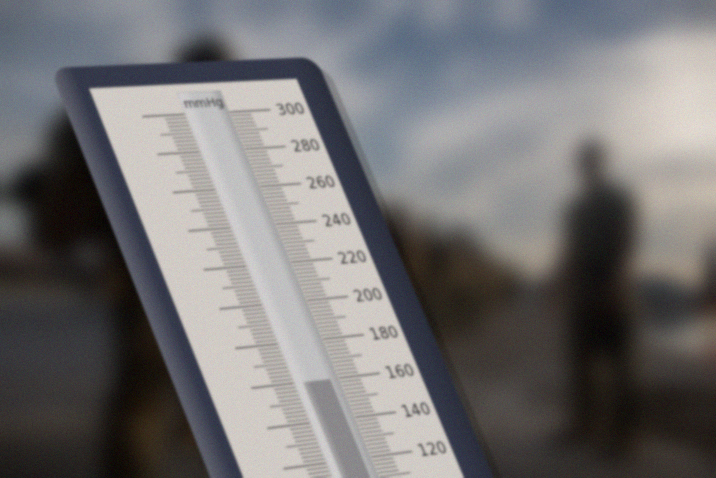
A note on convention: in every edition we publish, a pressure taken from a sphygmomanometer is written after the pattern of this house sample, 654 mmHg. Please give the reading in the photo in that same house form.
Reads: 160 mmHg
